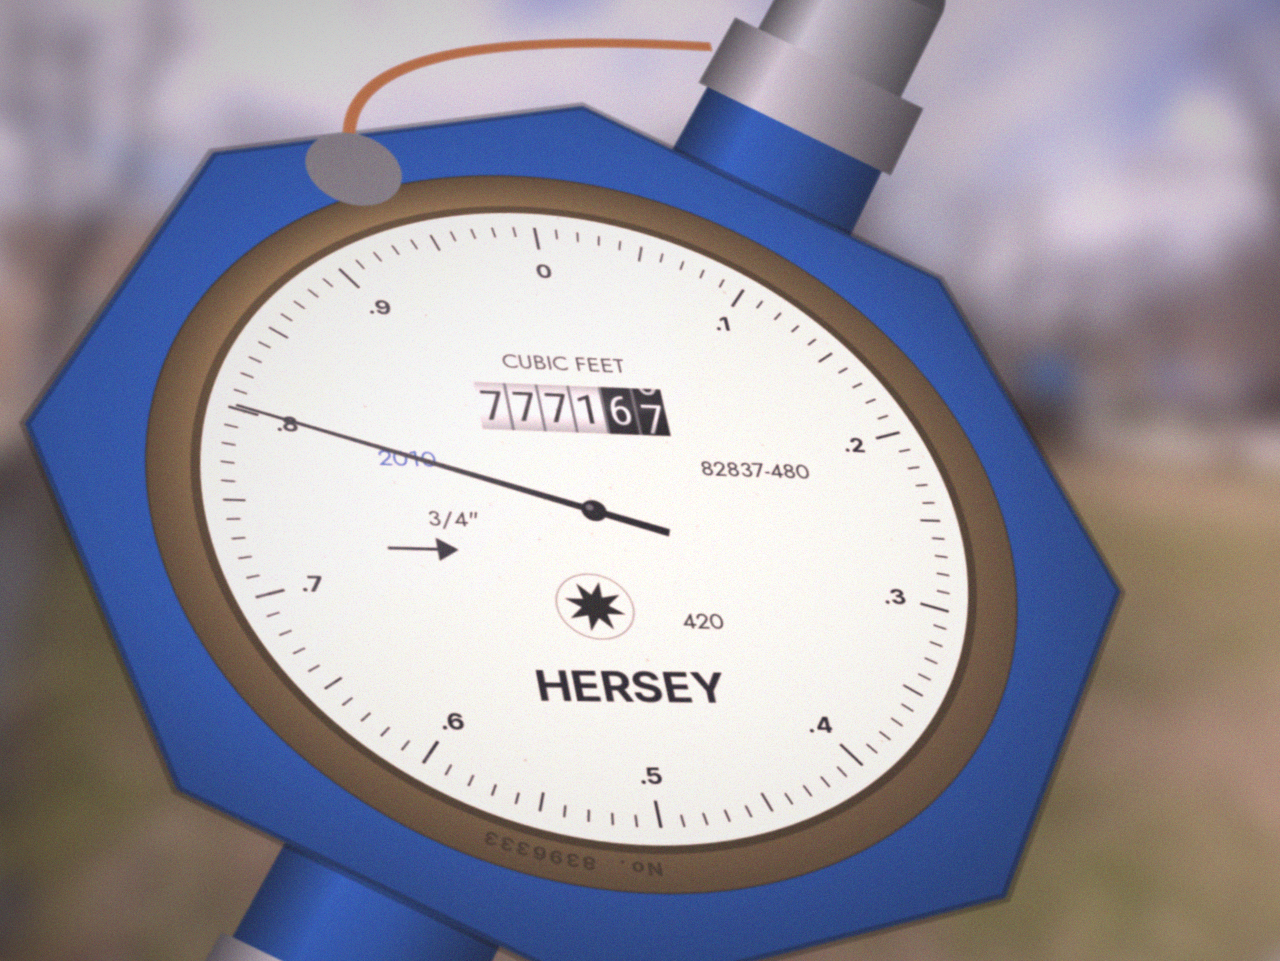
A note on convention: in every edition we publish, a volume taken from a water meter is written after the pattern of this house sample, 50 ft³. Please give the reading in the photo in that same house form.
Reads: 777166.80 ft³
